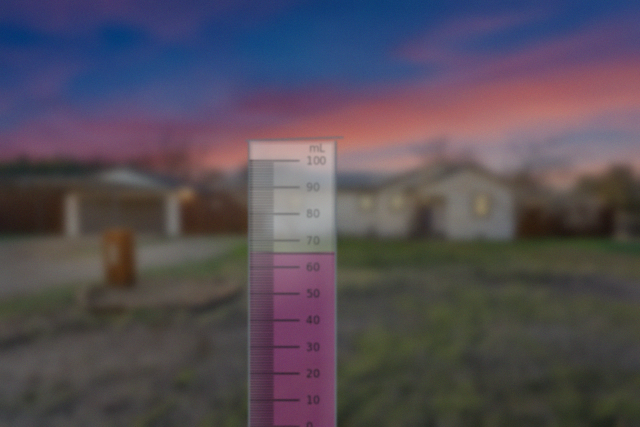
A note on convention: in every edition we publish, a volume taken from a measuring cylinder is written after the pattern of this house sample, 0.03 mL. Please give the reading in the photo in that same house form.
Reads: 65 mL
